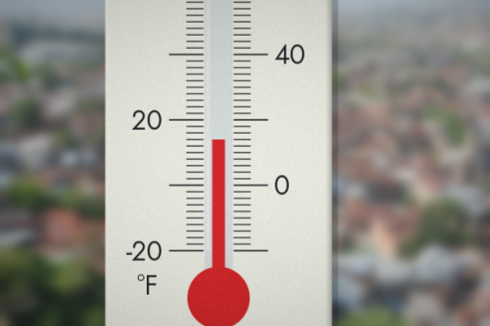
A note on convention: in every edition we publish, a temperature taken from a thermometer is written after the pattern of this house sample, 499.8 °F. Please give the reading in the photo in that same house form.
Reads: 14 °F
